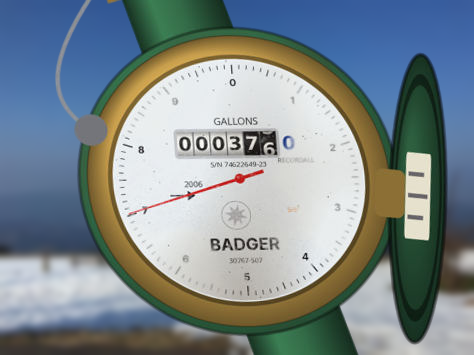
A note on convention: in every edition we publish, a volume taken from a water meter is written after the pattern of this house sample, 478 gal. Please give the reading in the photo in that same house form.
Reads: 3757.0 gal
